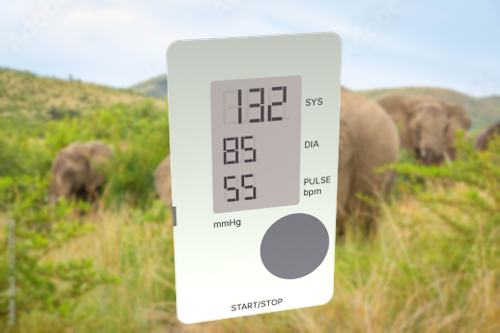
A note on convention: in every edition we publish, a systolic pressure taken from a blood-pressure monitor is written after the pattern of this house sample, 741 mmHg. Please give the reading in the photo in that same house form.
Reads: 132 mmHg
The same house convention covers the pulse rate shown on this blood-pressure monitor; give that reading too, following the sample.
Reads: 55 bpm
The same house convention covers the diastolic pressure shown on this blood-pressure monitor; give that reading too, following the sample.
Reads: 85 mmHg
